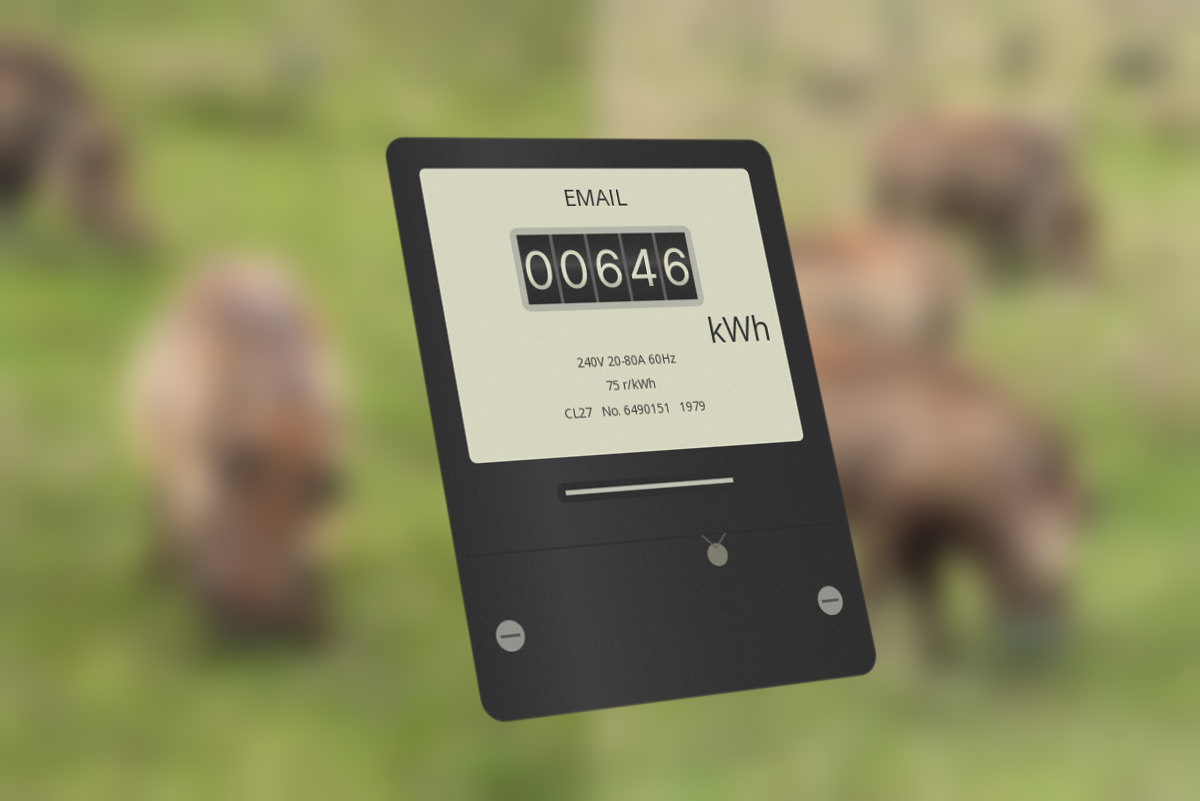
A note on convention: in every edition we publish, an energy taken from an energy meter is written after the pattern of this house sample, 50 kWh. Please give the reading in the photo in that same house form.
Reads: 646 kWh
